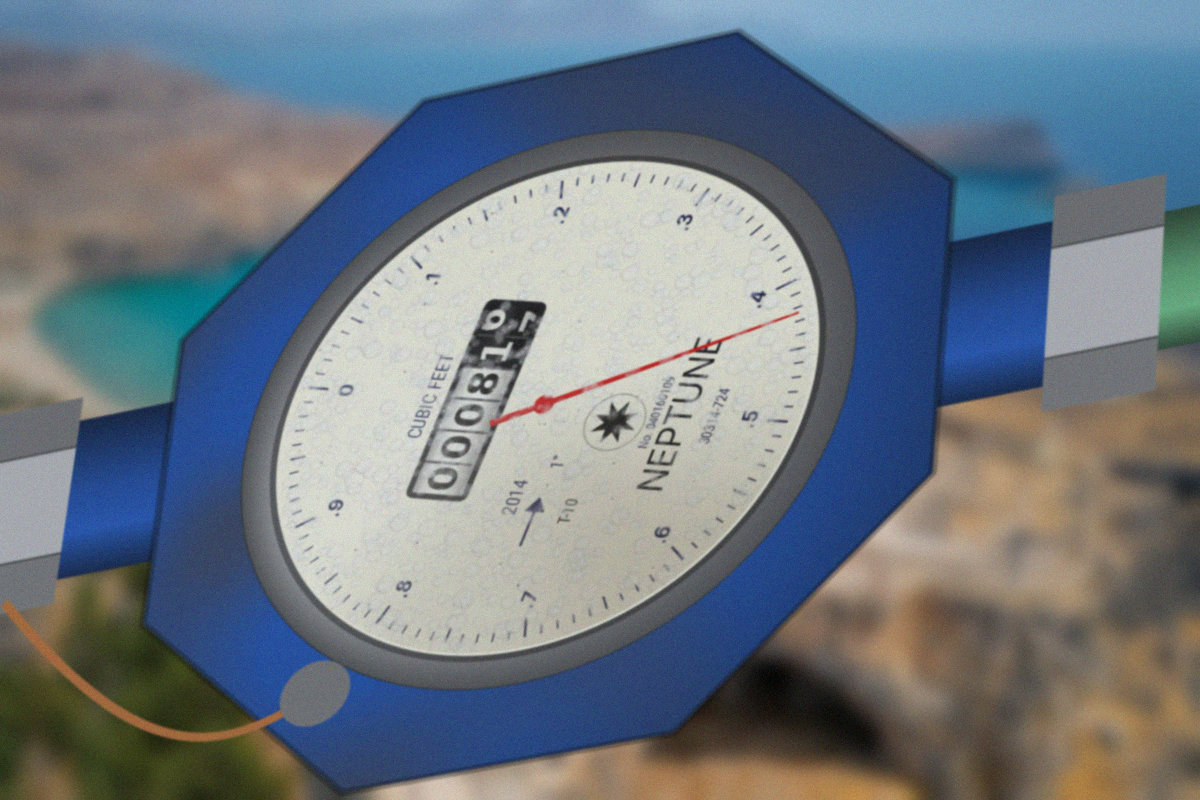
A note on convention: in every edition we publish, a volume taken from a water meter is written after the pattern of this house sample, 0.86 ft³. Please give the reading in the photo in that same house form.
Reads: 816.42 ft³
